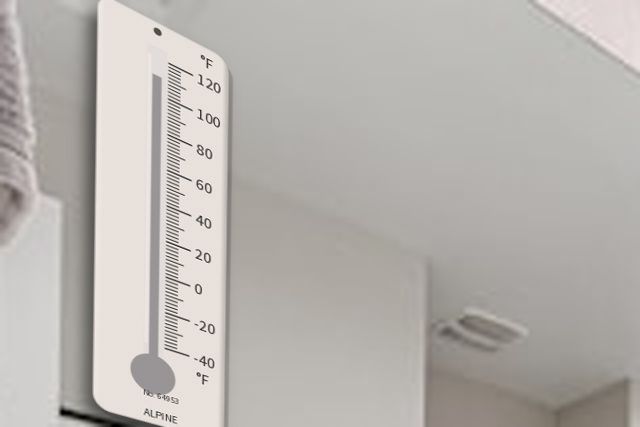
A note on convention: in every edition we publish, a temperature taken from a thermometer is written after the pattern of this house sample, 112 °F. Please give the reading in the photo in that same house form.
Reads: 110 °F
